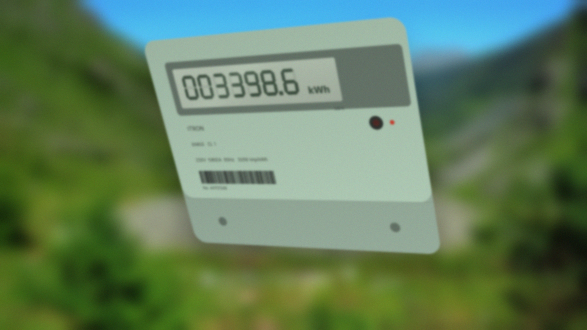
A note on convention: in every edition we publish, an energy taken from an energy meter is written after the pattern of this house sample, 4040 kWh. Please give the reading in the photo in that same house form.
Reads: 3398.6 kWh
